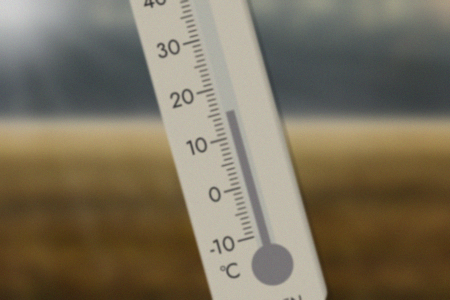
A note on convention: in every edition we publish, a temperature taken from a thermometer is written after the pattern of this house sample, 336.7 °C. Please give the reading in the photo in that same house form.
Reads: 15 °C
